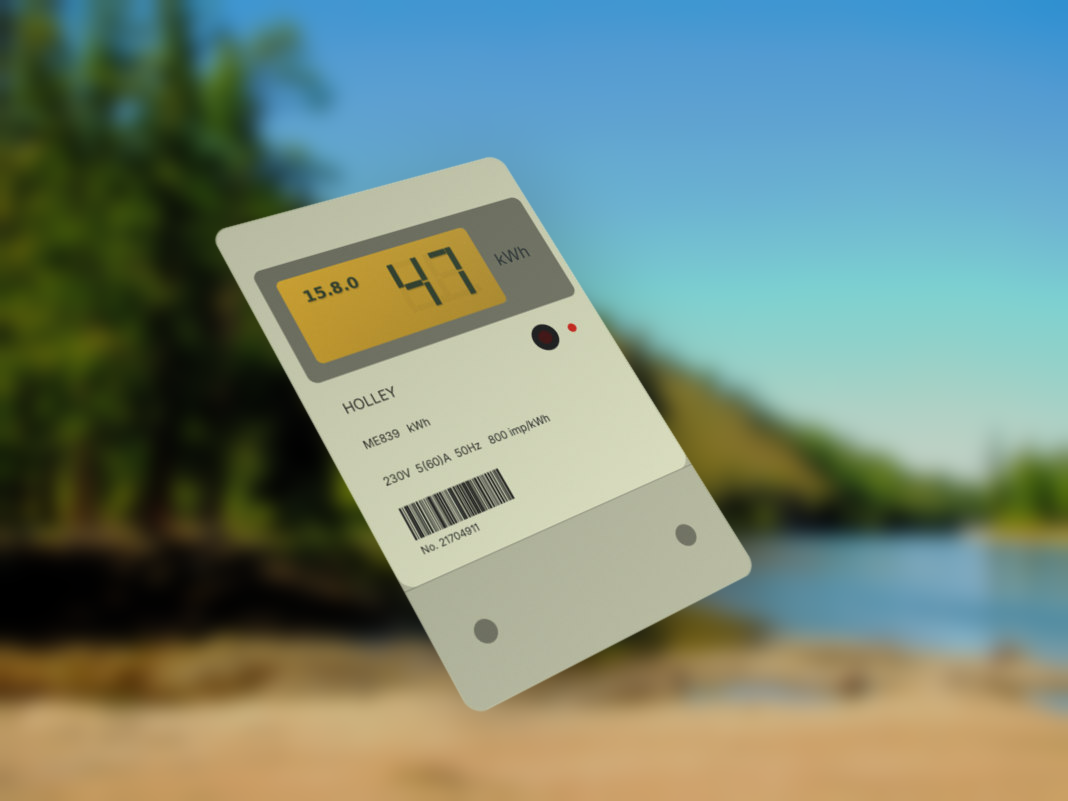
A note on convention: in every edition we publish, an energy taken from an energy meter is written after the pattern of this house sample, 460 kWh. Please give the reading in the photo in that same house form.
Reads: 47 kWh
